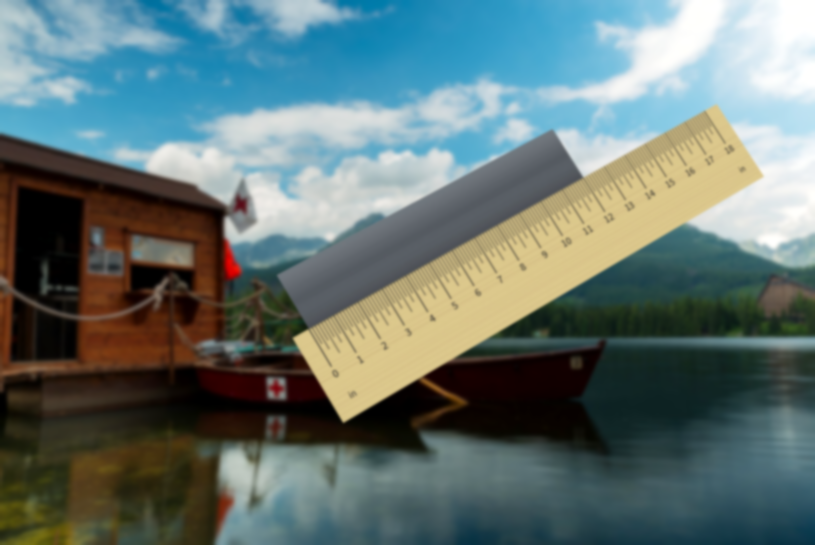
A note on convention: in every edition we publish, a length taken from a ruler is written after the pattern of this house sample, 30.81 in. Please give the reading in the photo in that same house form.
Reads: 12 in
